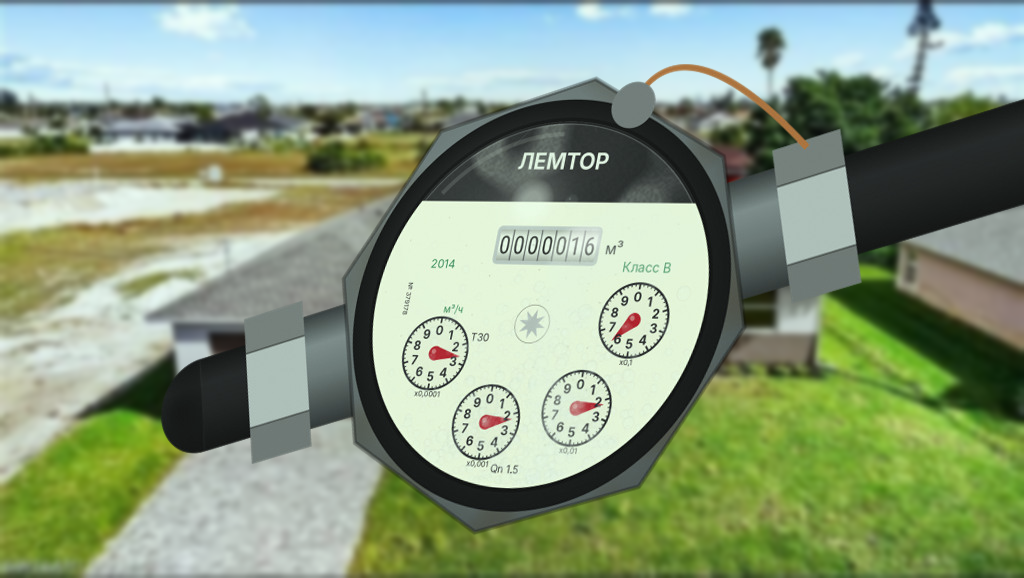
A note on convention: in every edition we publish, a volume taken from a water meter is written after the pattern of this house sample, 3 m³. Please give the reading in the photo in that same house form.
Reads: 16.6222 m³
